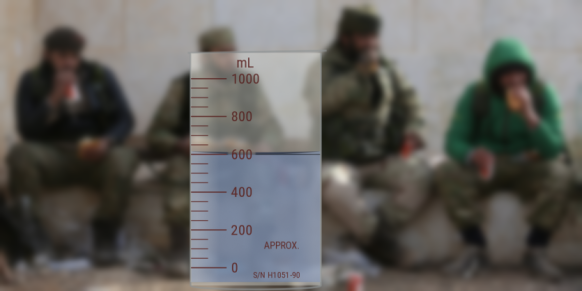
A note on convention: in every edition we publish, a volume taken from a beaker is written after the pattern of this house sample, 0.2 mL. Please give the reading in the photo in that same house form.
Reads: 600 mL
